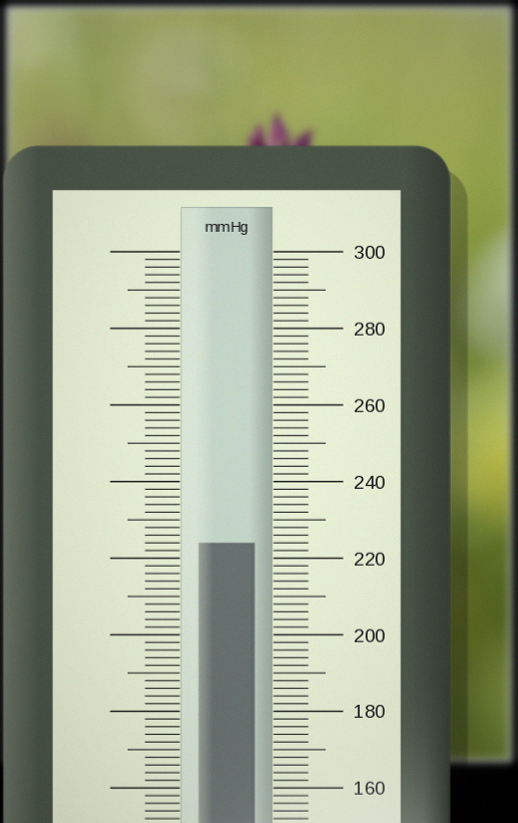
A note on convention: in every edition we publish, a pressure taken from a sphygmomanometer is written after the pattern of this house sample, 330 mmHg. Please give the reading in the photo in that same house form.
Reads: 224 mmHg
